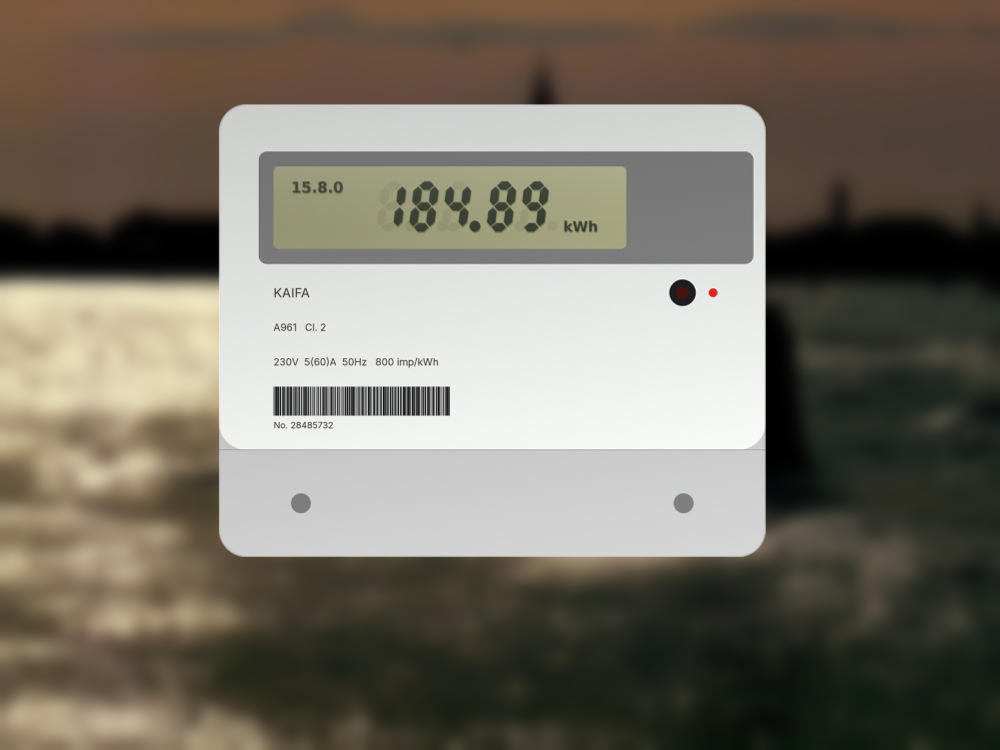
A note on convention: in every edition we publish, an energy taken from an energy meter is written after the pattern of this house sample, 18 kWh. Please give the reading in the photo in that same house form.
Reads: 184.89 kWh
